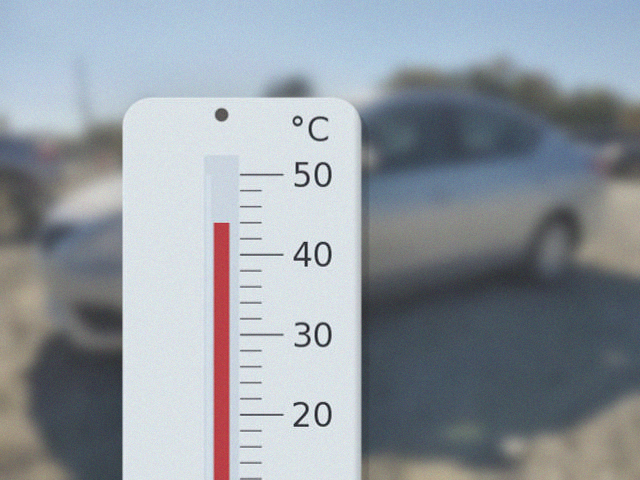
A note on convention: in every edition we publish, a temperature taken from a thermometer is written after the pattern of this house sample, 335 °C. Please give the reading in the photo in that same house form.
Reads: 44 °C
